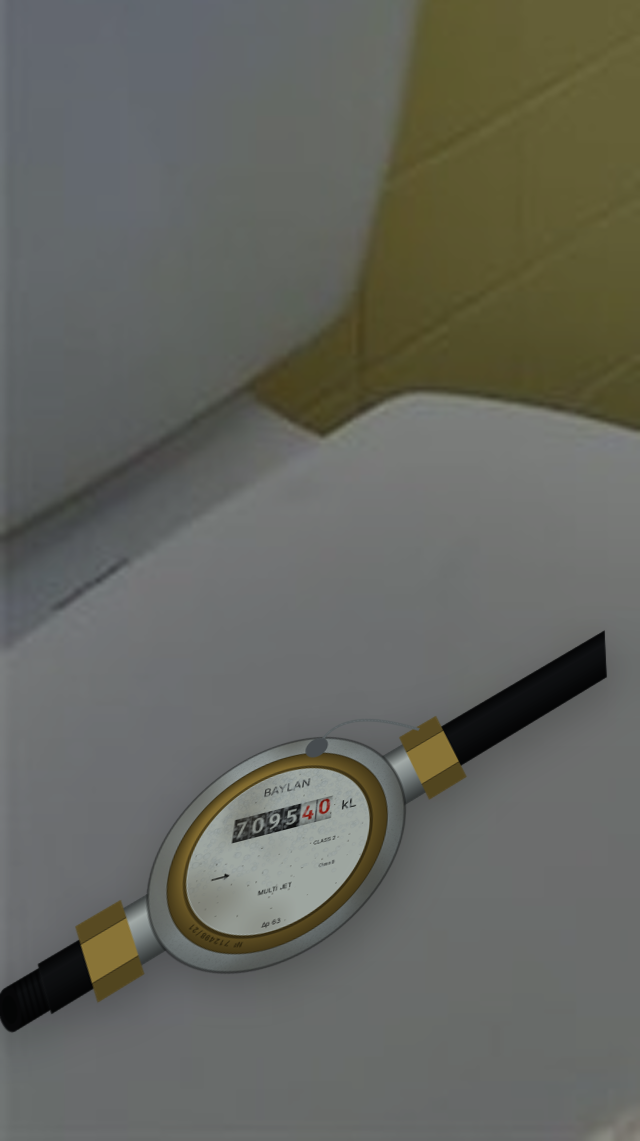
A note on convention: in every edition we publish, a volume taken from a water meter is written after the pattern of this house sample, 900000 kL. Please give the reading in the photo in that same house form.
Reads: 7095.40 kL
